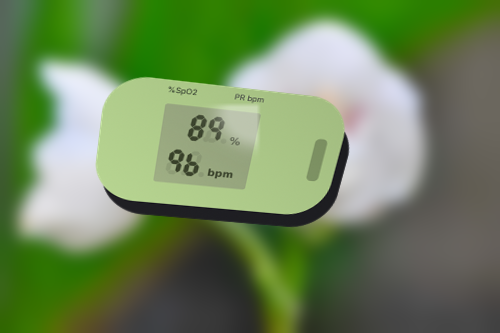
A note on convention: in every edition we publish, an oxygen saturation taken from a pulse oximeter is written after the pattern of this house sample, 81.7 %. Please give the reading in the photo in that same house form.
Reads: 89 %
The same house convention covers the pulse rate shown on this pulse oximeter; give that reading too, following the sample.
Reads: 96 bpm
